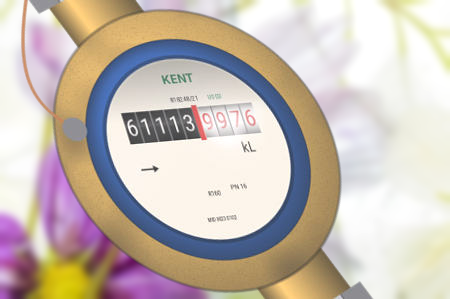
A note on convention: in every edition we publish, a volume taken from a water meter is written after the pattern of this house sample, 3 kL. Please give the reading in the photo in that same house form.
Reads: 61113.9976 kL
